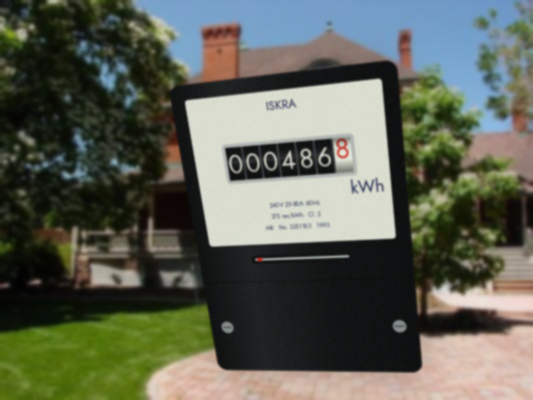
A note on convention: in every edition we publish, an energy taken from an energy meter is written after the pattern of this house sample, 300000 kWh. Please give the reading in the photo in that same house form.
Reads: 486.8 kWh
